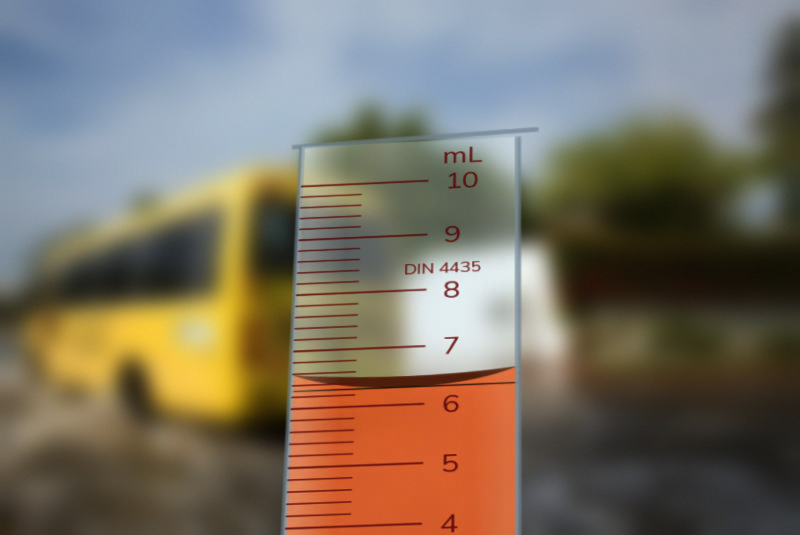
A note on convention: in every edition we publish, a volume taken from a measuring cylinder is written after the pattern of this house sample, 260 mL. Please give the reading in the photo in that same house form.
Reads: 6.3 mL
